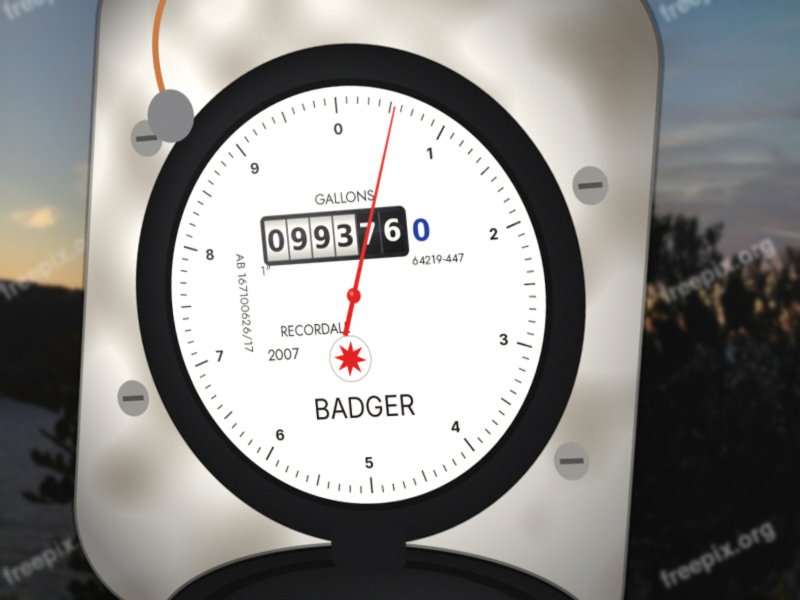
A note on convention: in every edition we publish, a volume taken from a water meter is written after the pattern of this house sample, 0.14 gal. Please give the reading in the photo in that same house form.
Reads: 993760.5 gal
